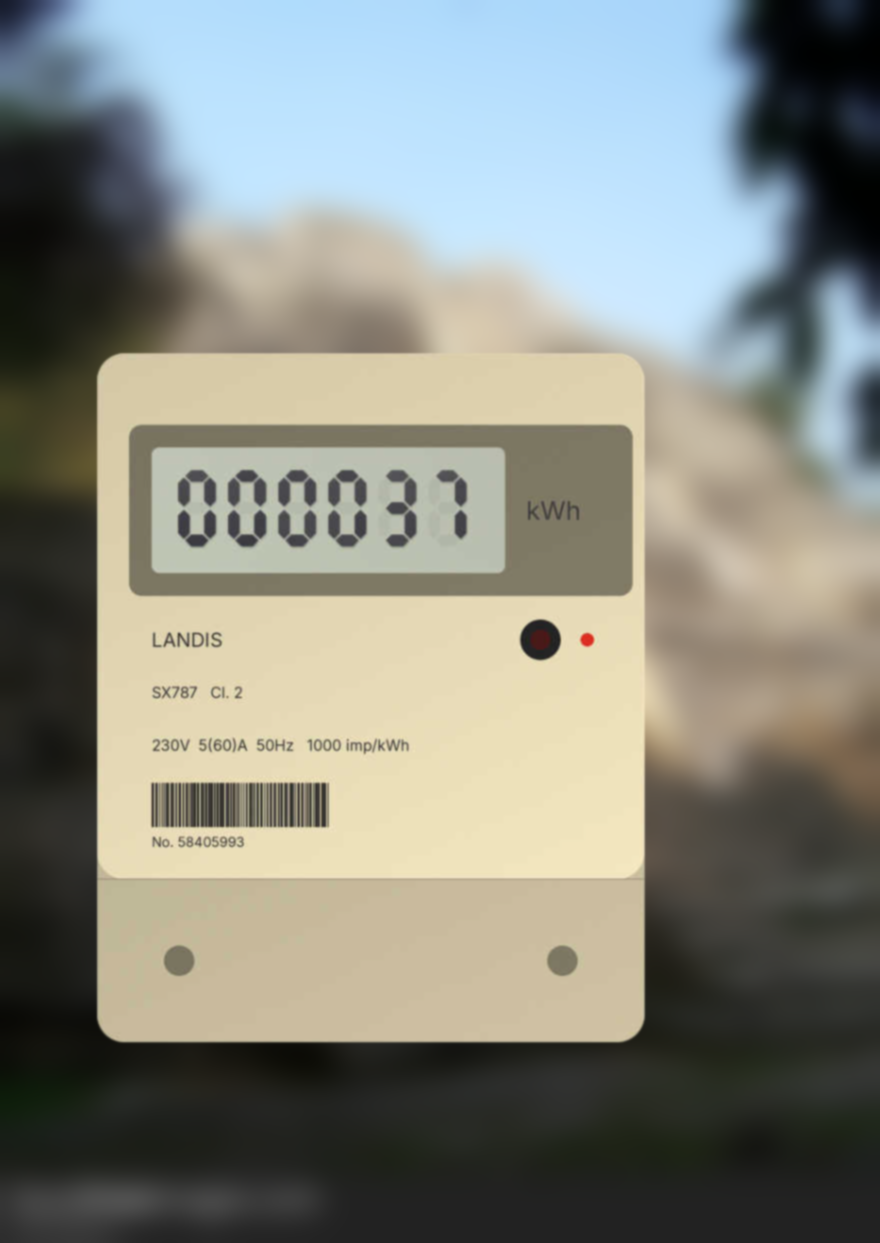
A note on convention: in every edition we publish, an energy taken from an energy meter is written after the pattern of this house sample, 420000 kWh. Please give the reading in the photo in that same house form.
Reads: 37 kWh
